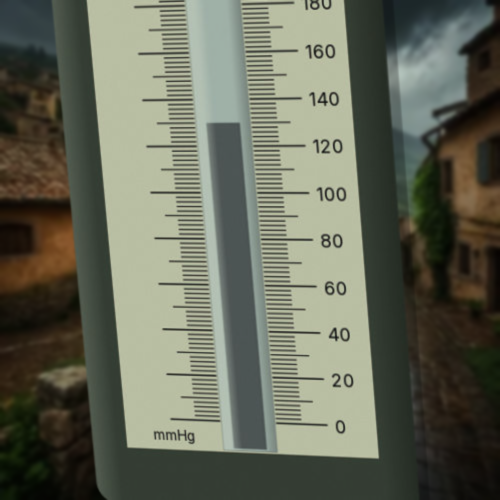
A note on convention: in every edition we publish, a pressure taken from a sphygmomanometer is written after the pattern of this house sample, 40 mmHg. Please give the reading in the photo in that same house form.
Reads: 130 mmHg
